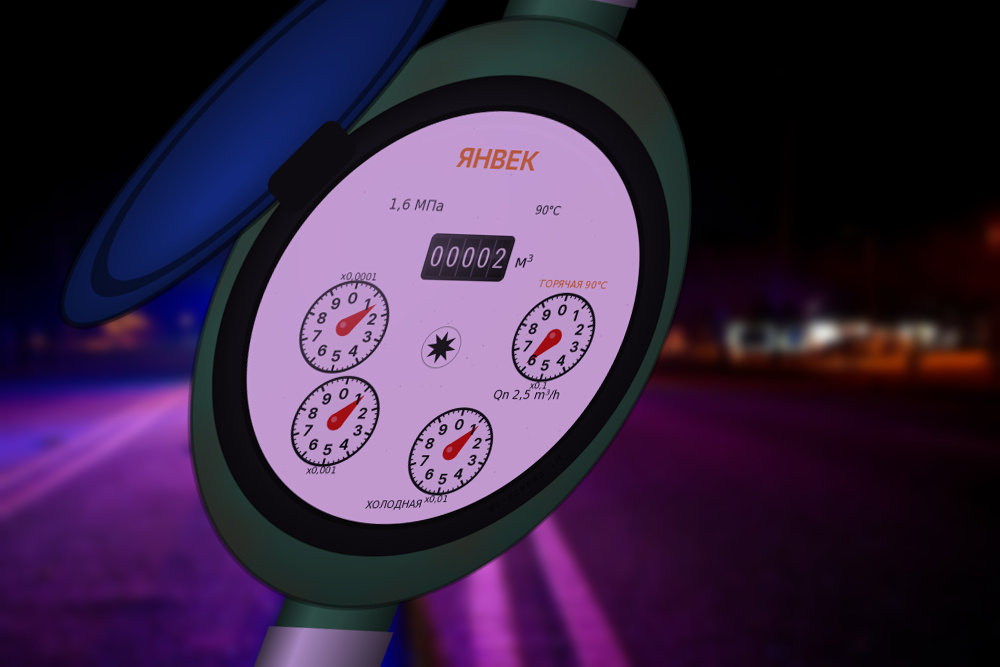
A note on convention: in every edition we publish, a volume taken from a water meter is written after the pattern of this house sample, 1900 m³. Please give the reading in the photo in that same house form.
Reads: 2.6111 m³
